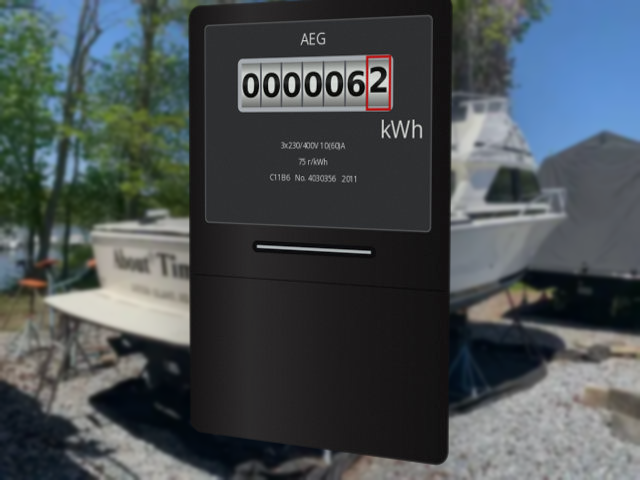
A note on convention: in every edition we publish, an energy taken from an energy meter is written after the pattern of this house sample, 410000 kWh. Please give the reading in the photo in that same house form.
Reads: 6.2 kWh
